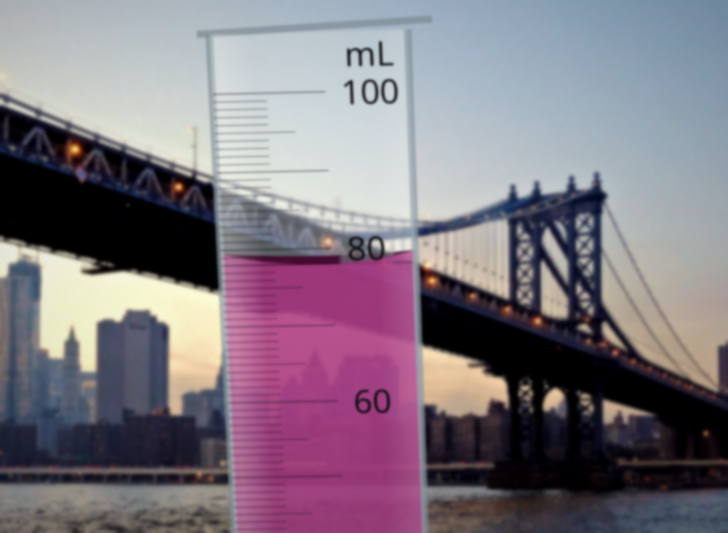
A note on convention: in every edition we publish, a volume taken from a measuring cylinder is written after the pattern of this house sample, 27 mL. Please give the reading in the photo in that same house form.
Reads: 78 mL
